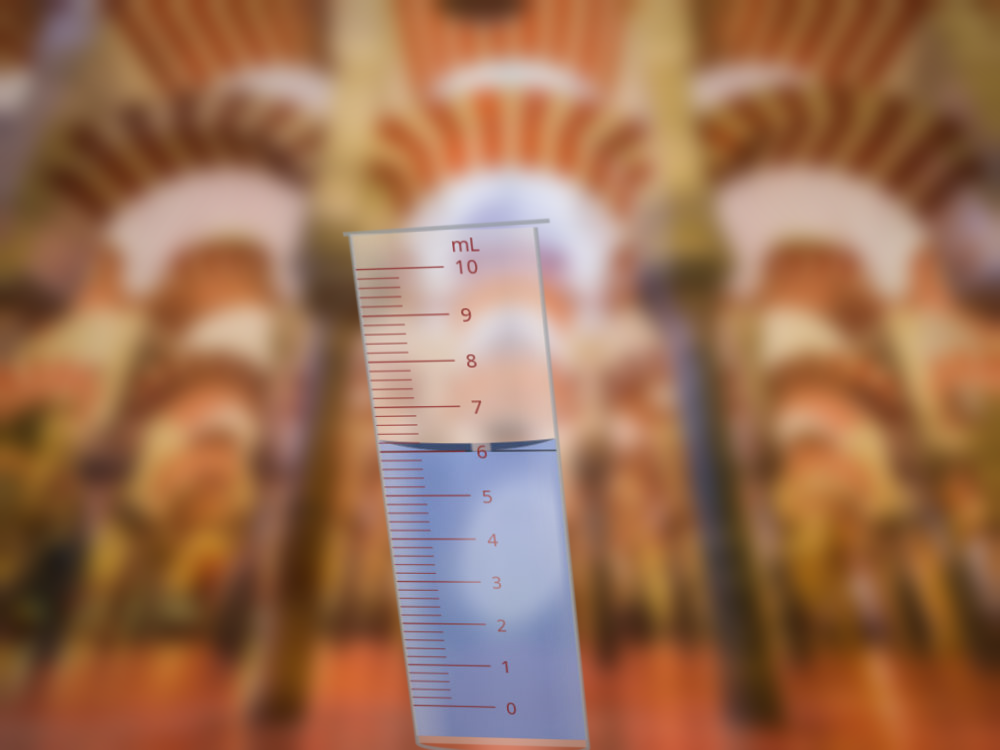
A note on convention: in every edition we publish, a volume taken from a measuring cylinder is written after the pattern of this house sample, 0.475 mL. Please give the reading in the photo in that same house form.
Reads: 6 mL
